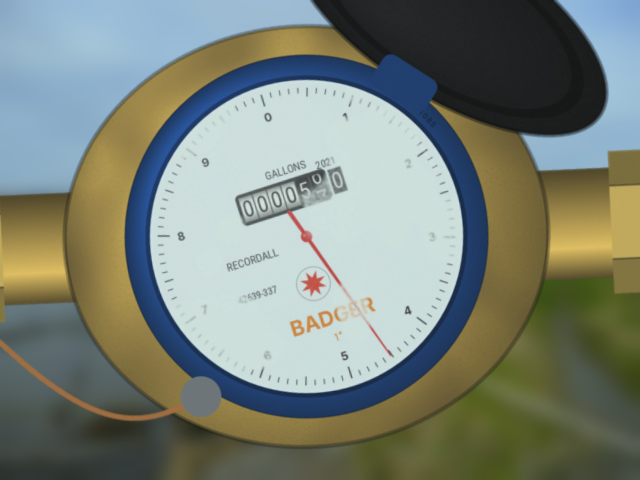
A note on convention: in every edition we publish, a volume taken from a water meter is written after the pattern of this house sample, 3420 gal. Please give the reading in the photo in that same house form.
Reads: 564.5 gal
